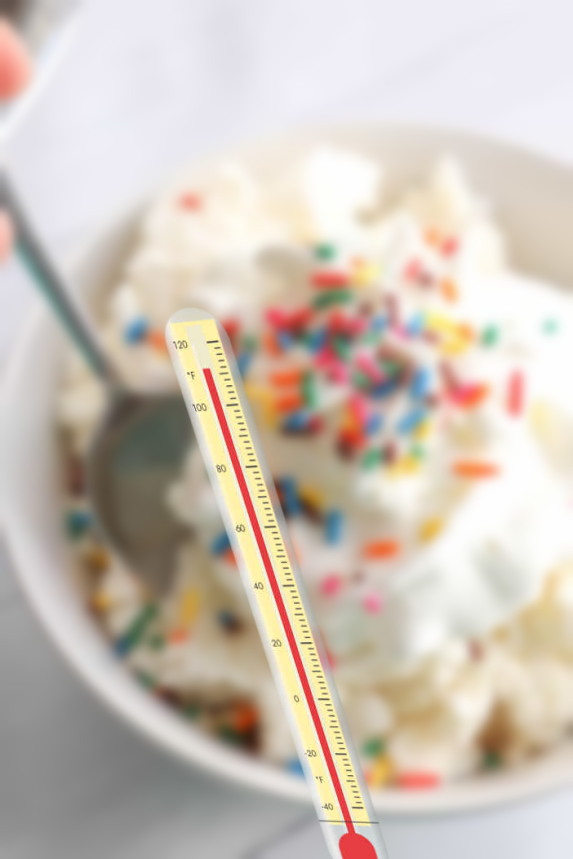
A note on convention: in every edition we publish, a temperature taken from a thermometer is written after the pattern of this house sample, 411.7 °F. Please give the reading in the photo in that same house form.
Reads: 112 °F
